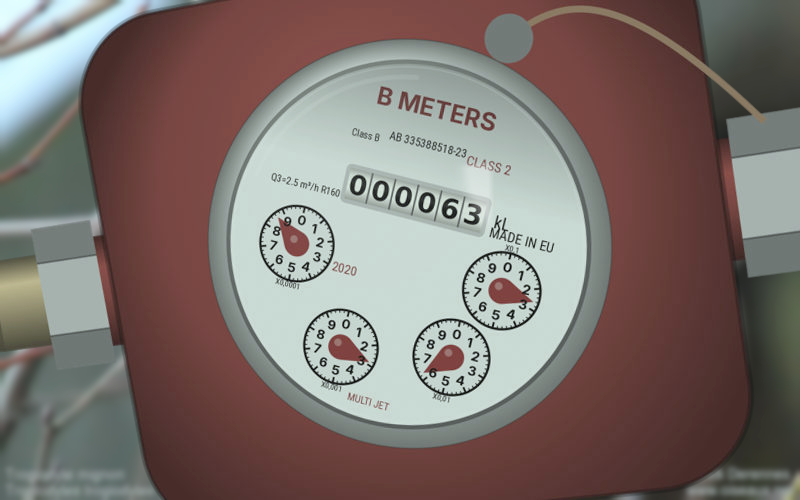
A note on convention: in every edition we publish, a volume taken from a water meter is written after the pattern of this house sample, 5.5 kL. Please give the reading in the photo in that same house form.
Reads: 63.2628 kL
